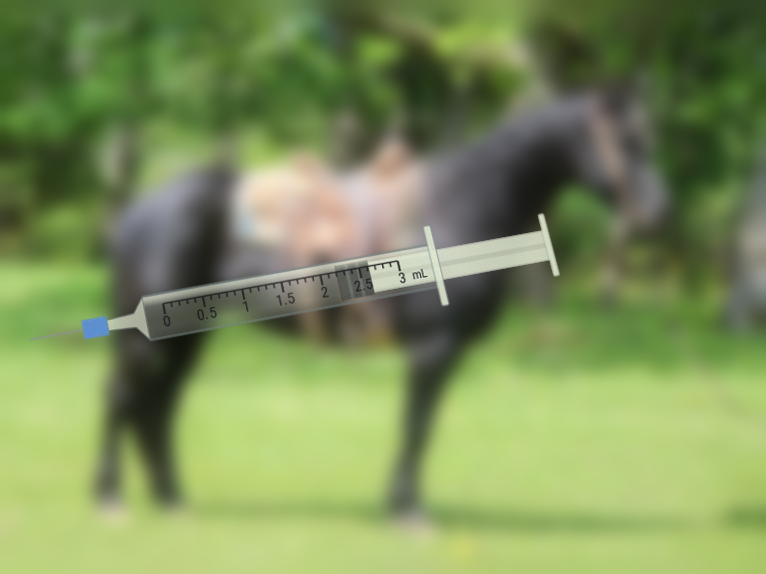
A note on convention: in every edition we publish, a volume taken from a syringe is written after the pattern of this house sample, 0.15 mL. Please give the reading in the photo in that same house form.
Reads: 2.2 mL
